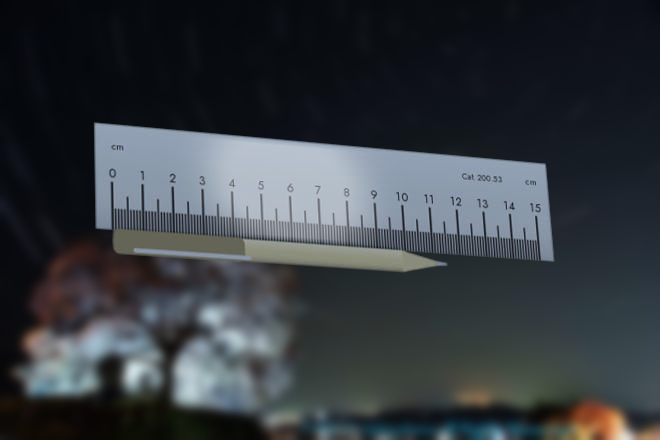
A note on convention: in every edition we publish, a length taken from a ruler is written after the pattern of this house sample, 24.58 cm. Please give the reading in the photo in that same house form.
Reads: 11.5 cm
